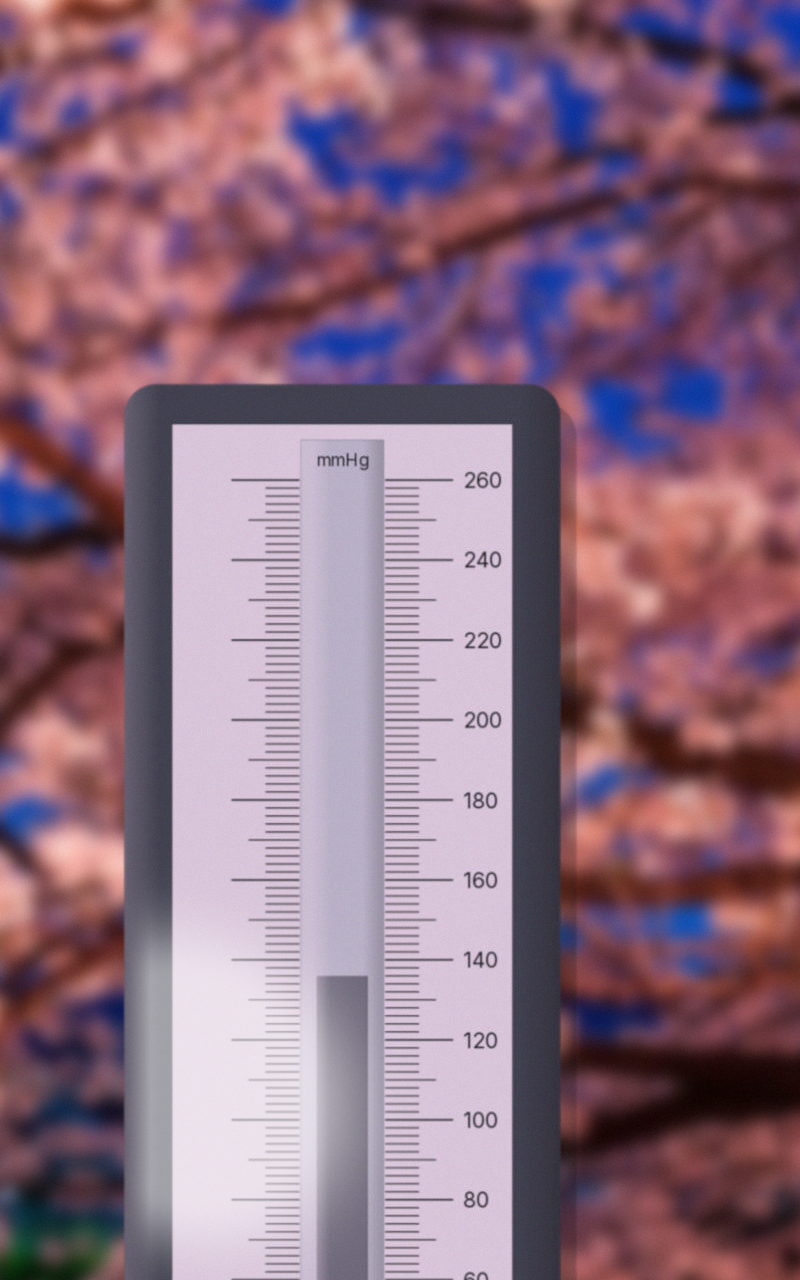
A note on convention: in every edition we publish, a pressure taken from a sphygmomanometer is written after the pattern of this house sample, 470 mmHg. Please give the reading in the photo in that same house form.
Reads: 136 mmHg
